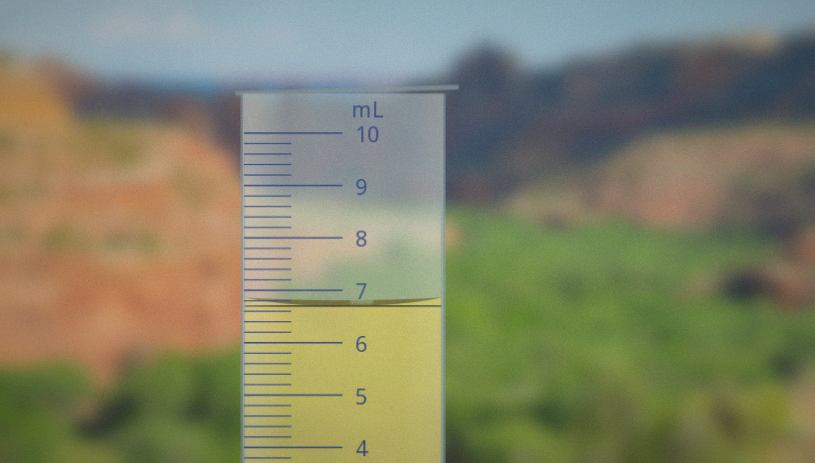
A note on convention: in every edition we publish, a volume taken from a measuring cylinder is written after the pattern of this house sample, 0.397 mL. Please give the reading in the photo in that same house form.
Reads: 6.7 mL
